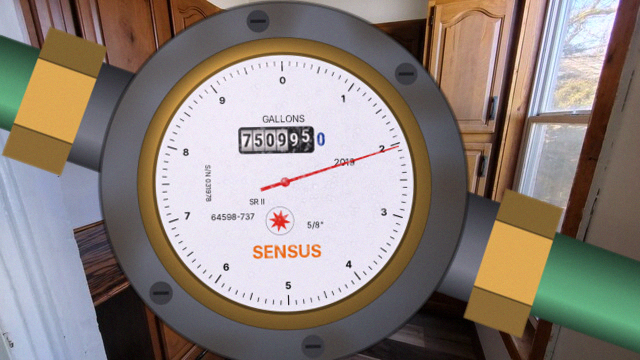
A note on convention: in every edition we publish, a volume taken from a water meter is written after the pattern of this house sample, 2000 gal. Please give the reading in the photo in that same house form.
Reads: 7509952.0 gal
